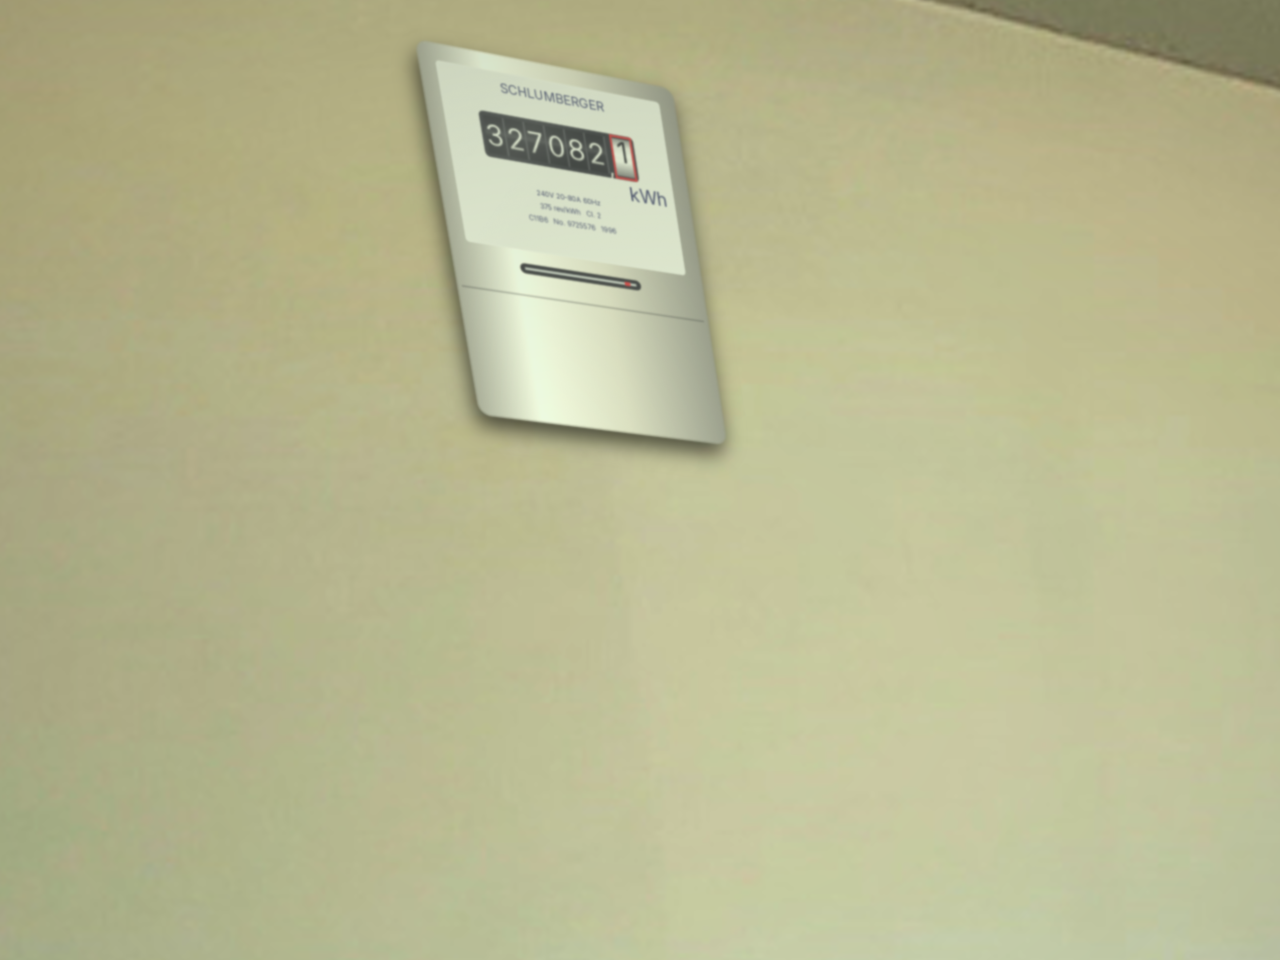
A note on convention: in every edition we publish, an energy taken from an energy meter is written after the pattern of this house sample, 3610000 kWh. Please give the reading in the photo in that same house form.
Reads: 327082.1 kWh
